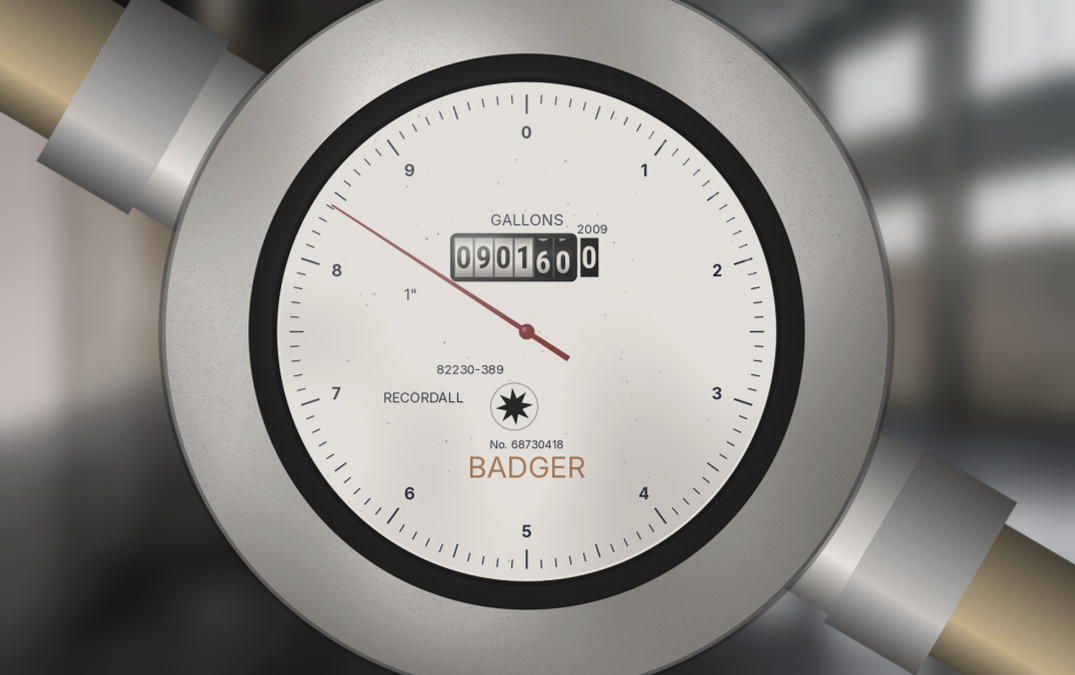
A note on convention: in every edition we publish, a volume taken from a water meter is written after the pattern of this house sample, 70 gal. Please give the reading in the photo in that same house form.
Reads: 901598.4 gal
